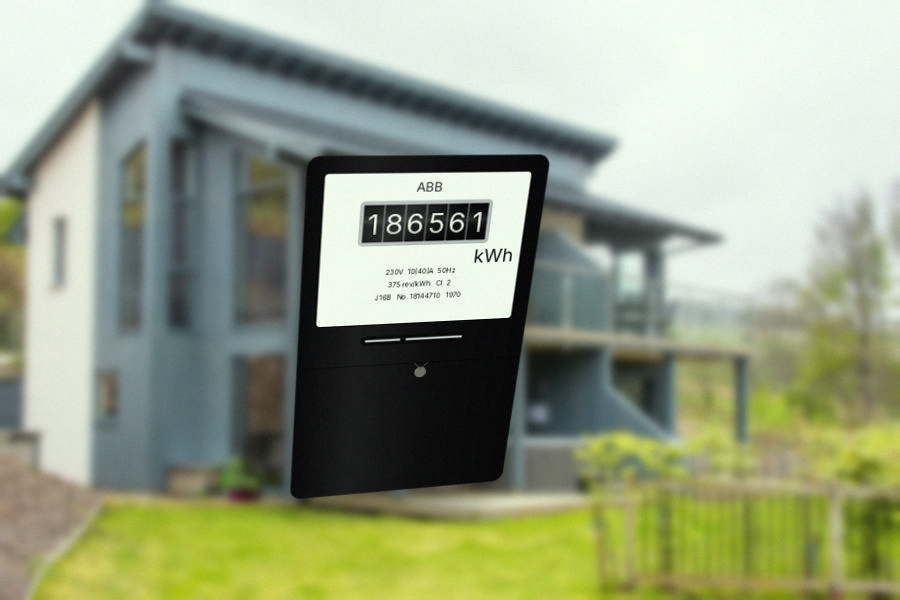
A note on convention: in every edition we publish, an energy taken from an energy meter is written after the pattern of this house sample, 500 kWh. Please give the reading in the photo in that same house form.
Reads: 186561 kWh
